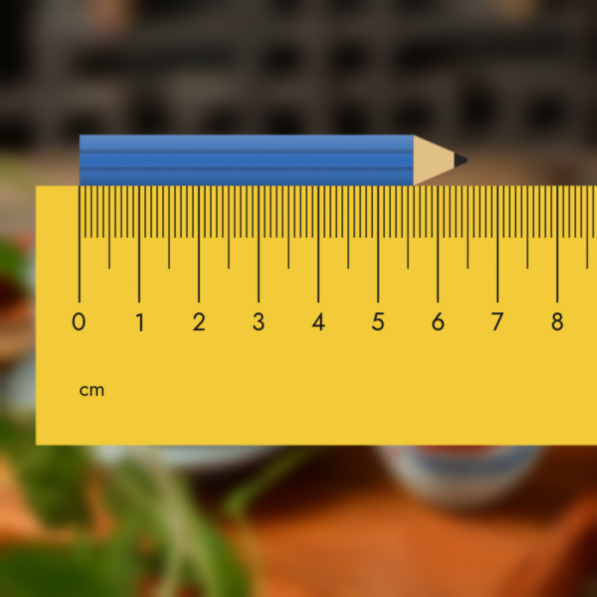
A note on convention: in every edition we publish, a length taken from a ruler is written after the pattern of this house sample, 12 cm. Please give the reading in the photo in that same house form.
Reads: 6.5 cm
